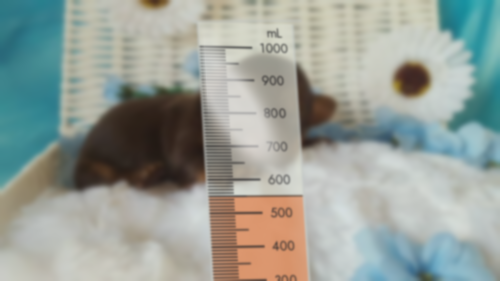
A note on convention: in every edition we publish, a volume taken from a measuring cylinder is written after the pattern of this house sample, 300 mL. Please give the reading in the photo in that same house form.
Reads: 550 mL
